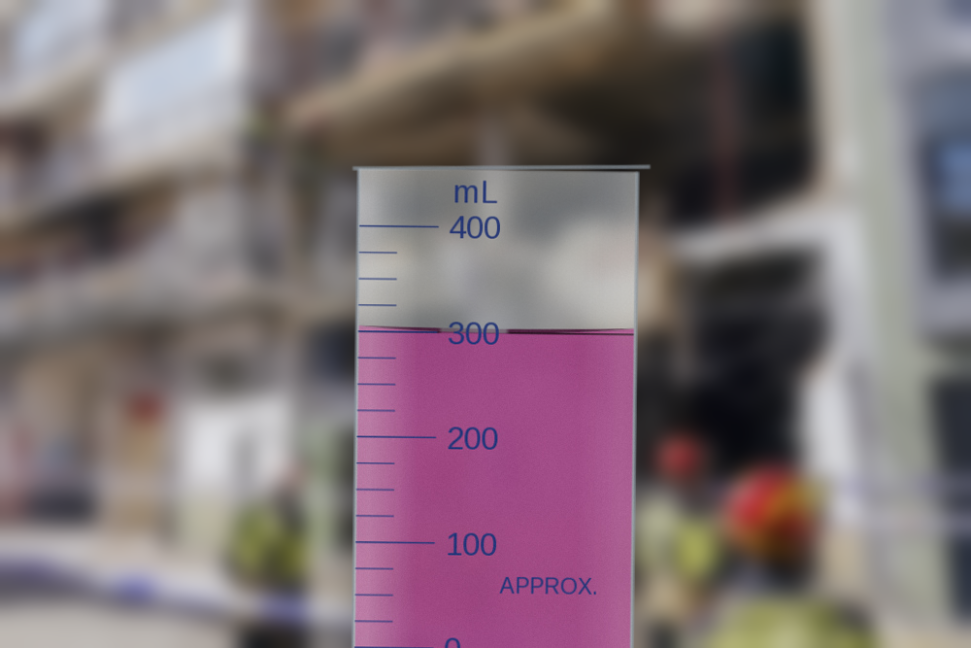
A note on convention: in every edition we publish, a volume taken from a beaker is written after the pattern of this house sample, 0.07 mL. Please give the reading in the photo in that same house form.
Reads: 300 mL
